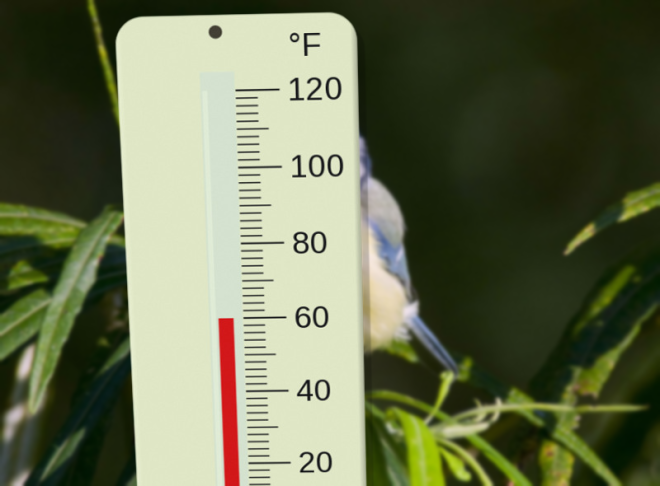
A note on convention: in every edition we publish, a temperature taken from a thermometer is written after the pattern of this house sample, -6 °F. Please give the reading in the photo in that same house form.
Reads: 60 °F
